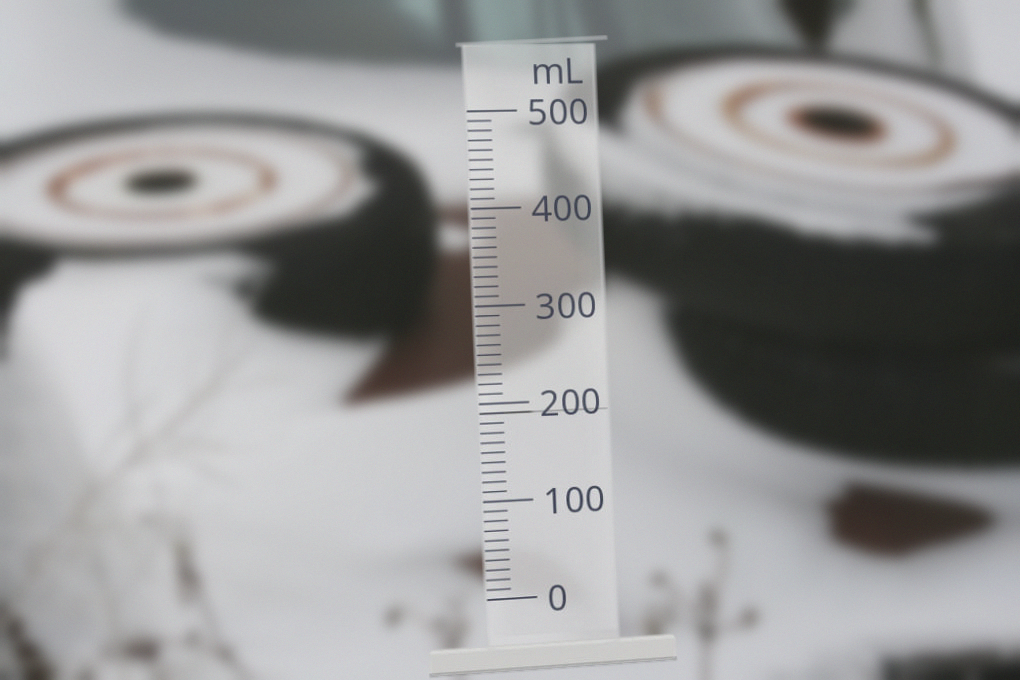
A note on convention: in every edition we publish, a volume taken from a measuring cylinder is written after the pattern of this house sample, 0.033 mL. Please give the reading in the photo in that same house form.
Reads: 190 mL
